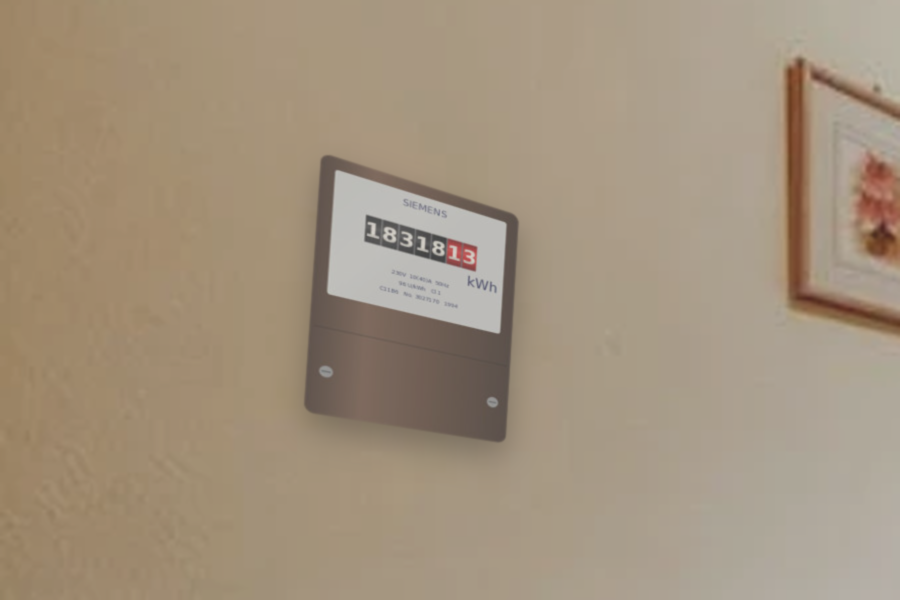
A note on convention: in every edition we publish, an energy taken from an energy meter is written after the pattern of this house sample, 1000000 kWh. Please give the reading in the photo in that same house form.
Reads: 18318.13 kWh
